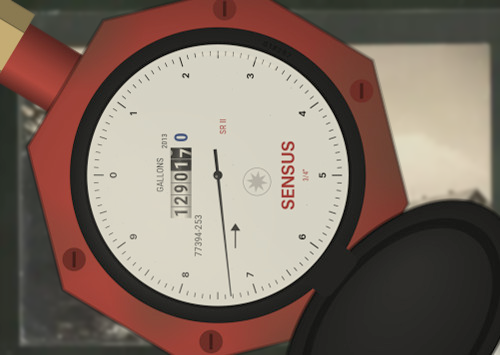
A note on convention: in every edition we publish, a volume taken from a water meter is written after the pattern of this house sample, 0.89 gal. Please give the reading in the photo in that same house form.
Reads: 1290167.3 gal
